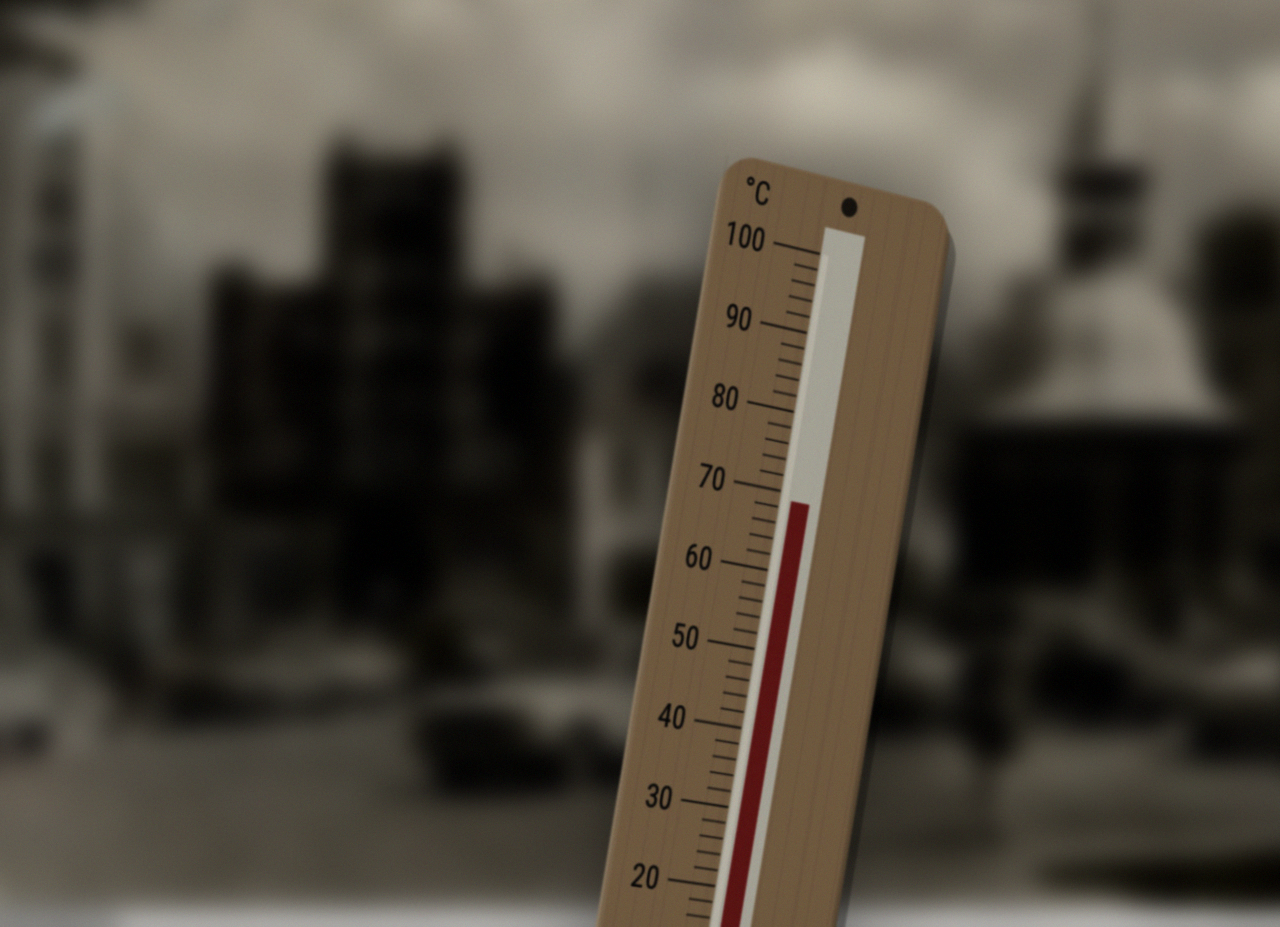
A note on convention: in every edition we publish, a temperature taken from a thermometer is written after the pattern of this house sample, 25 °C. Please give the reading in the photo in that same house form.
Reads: 69 °C
